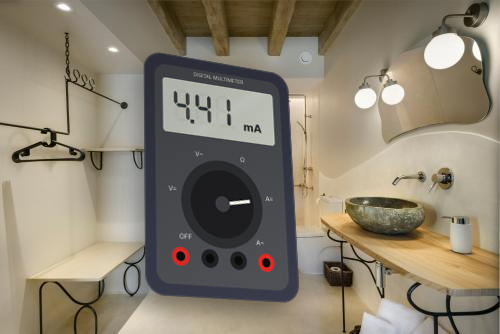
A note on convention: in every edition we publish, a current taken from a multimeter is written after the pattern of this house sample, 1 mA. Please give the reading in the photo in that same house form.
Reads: 4.41 mA
